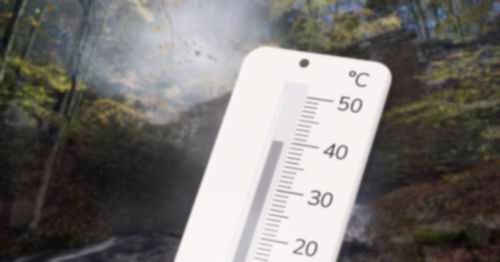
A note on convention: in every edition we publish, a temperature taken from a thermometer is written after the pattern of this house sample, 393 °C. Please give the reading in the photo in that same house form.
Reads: 40 °C
